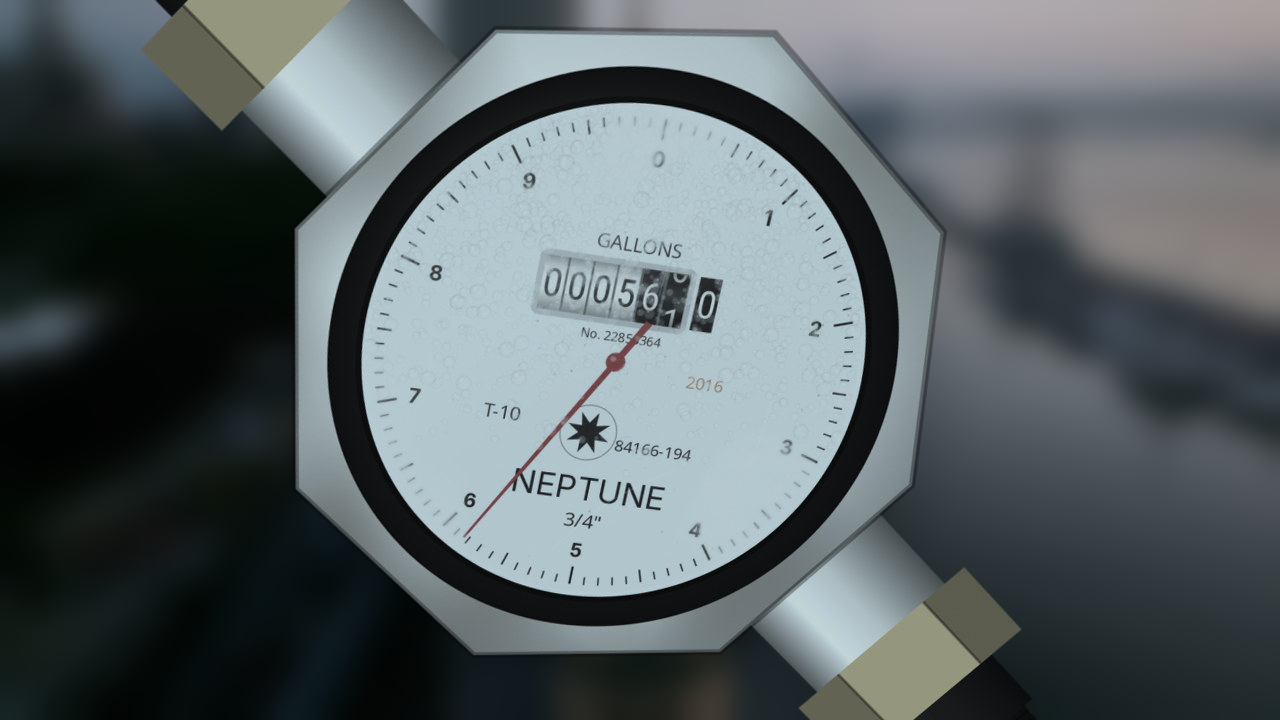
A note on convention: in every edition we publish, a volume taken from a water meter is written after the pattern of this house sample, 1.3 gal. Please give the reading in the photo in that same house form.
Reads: 5605.8 gal
